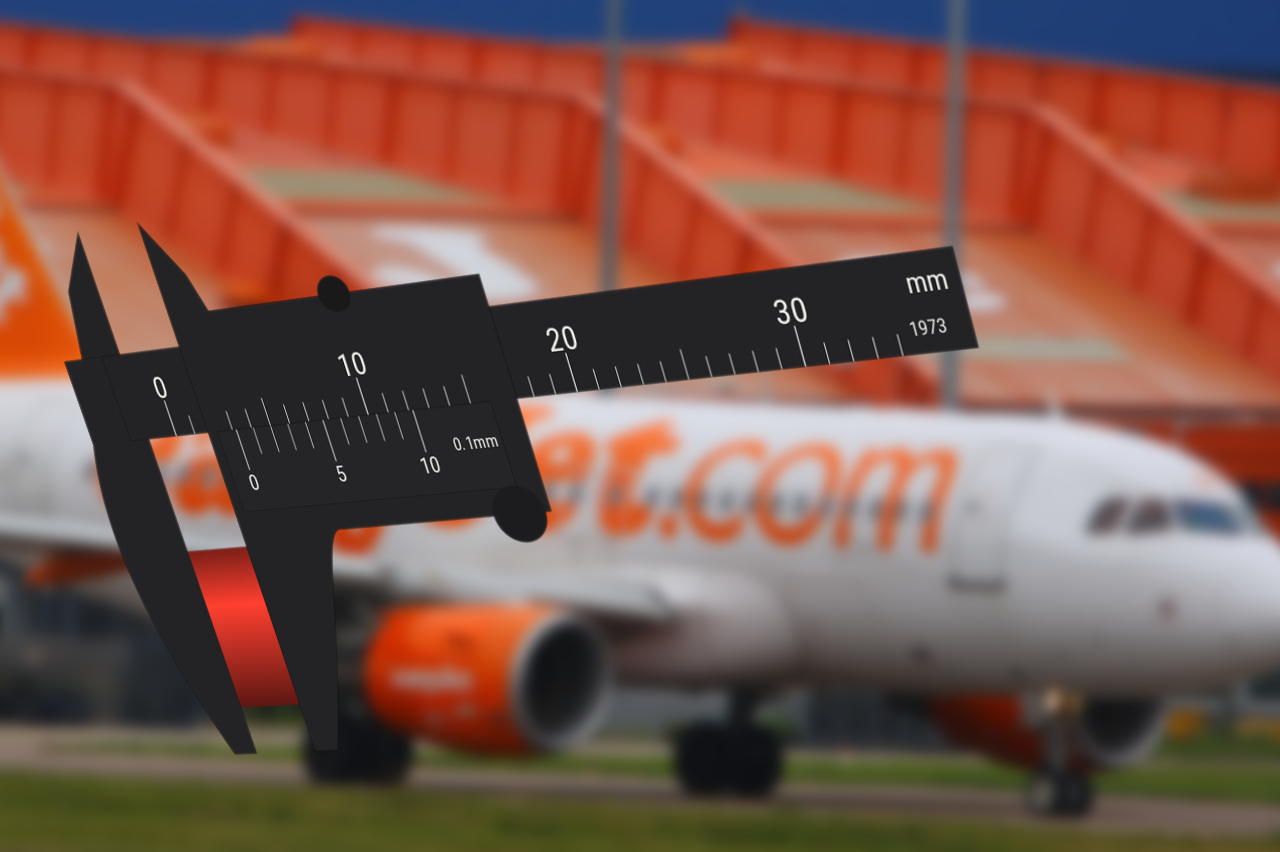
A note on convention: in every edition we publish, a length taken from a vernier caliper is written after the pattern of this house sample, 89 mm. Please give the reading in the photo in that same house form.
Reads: 3.2 mm
